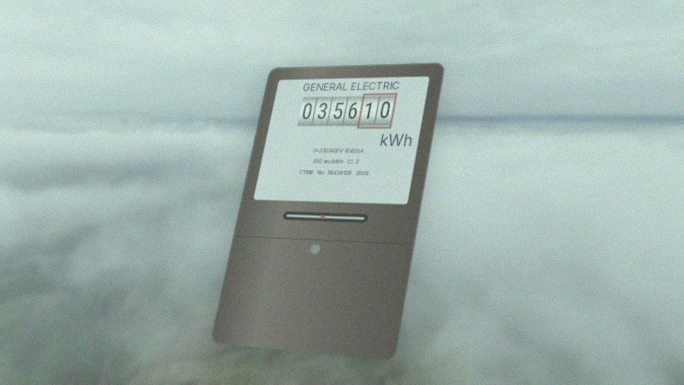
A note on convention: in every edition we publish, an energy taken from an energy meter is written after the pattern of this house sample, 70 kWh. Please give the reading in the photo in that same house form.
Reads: 356.10 kWh
